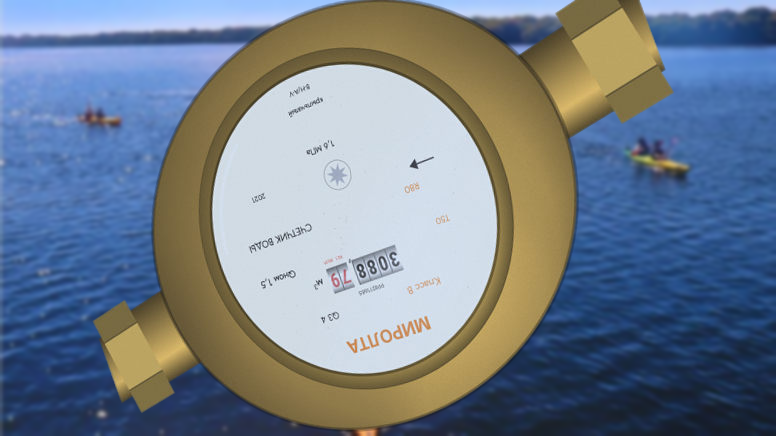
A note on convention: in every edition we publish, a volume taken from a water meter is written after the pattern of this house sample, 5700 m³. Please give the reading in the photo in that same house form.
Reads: 3088.79 m³
